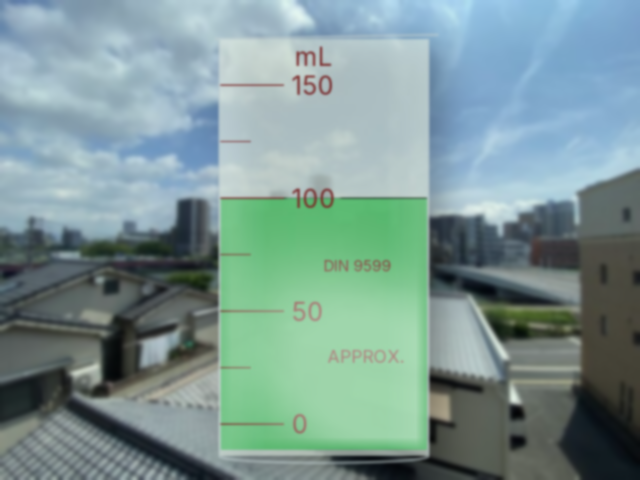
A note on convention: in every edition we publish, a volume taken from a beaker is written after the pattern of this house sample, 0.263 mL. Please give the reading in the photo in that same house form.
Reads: 100 mL
